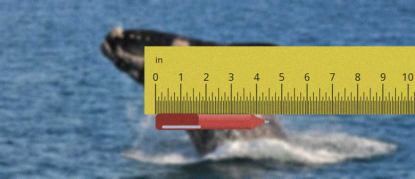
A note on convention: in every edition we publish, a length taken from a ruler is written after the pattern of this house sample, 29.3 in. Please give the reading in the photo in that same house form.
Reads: 4.5 in
